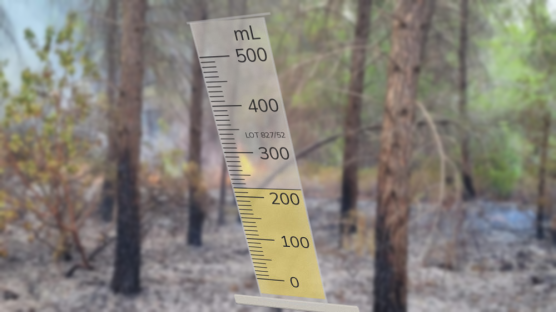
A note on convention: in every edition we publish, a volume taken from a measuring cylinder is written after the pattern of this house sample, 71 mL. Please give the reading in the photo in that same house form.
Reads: 220 mL
